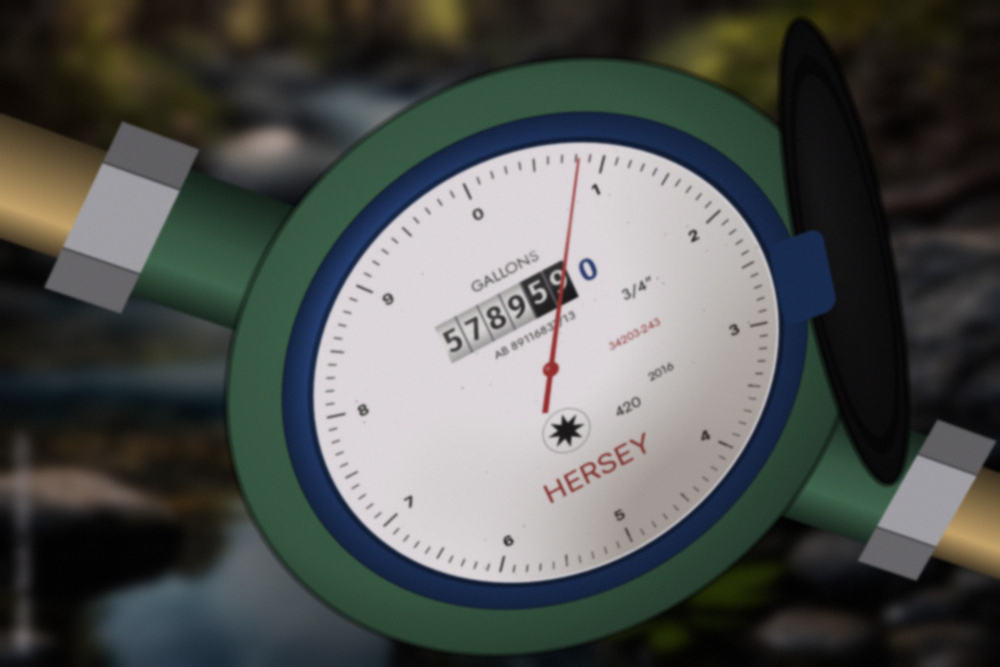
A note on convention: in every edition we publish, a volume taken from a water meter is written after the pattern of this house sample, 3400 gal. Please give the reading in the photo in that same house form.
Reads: 5789590.8 gal
